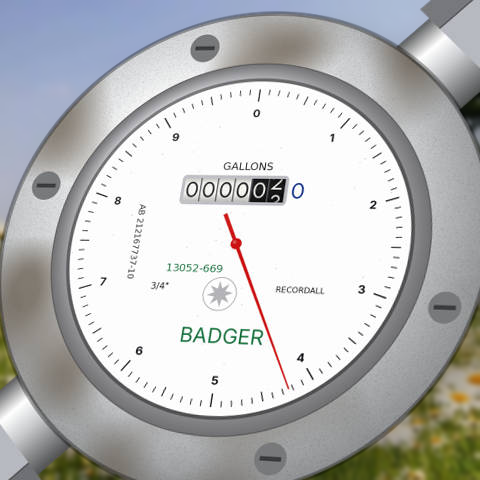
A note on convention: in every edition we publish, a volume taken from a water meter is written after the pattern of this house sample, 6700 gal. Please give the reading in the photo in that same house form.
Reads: 24.2 gal
